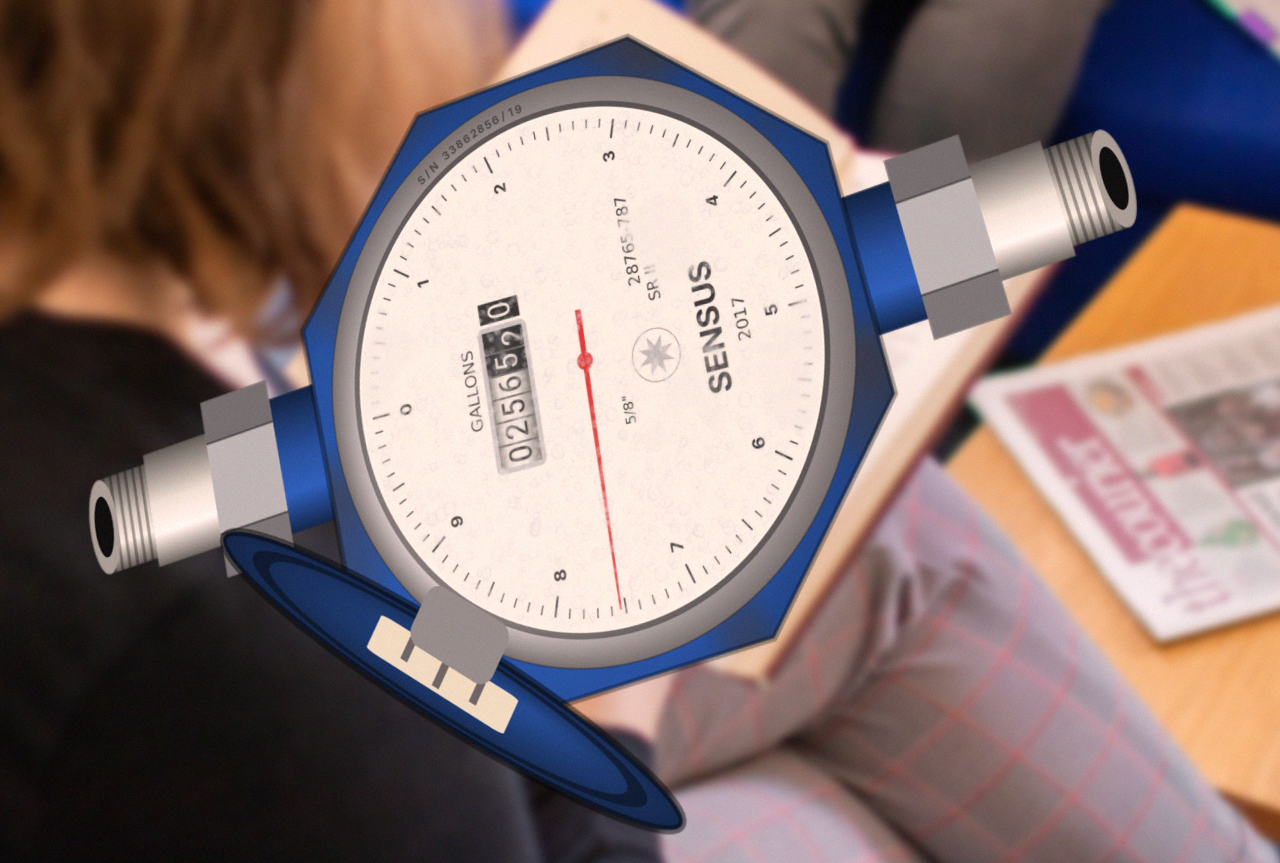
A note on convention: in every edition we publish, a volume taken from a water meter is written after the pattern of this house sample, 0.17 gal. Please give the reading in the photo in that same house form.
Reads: 256517.5 gal
